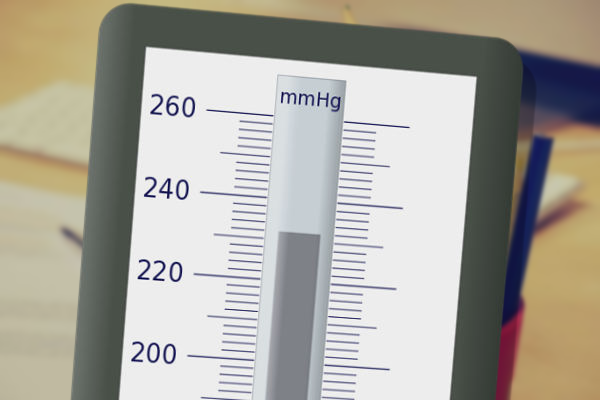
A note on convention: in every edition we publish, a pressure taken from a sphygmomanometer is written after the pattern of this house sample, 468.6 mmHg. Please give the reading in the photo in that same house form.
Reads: 232 mmHg
